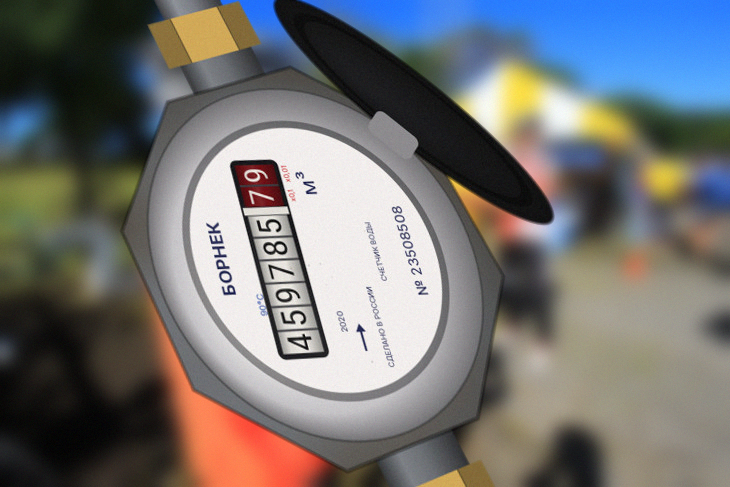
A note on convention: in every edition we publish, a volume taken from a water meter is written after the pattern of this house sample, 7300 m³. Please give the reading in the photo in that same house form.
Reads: 459785.79 m³
